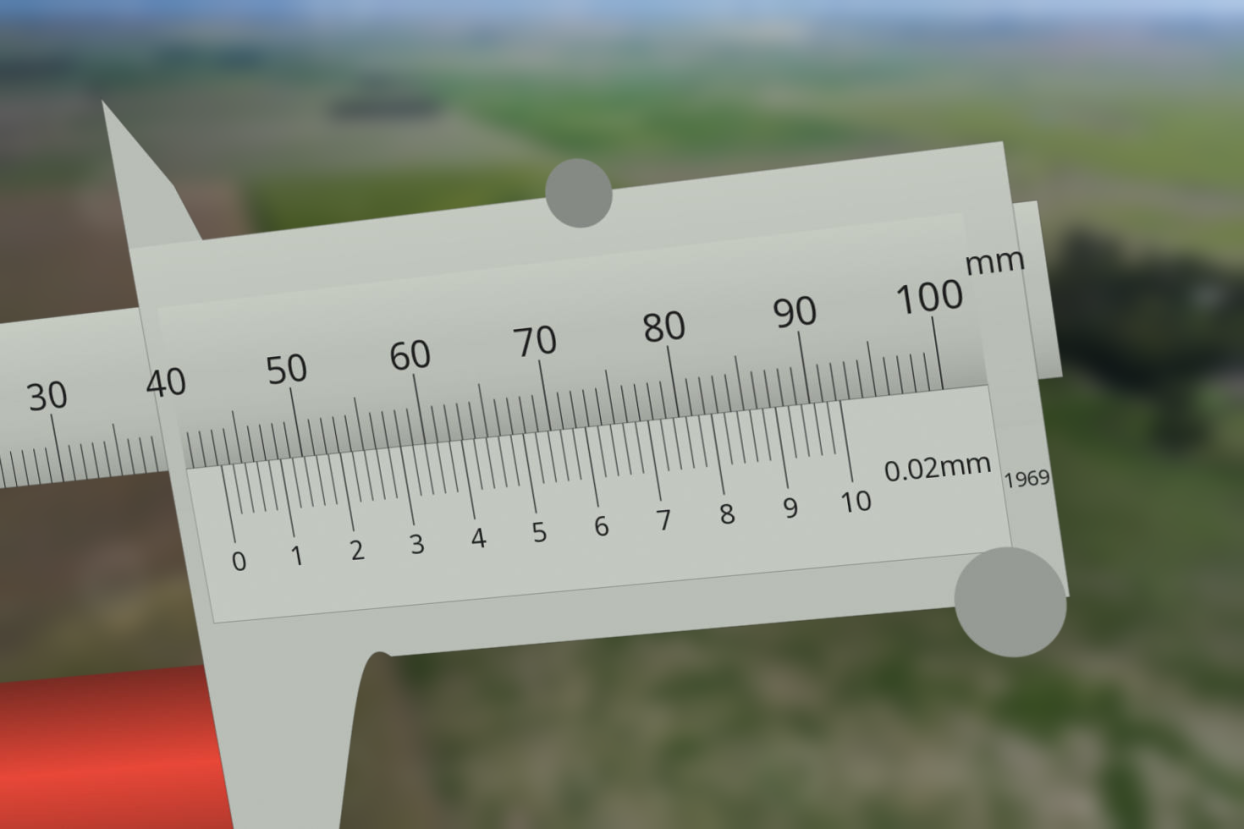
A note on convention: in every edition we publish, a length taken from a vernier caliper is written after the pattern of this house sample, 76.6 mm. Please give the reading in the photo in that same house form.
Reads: 43.3 mm
